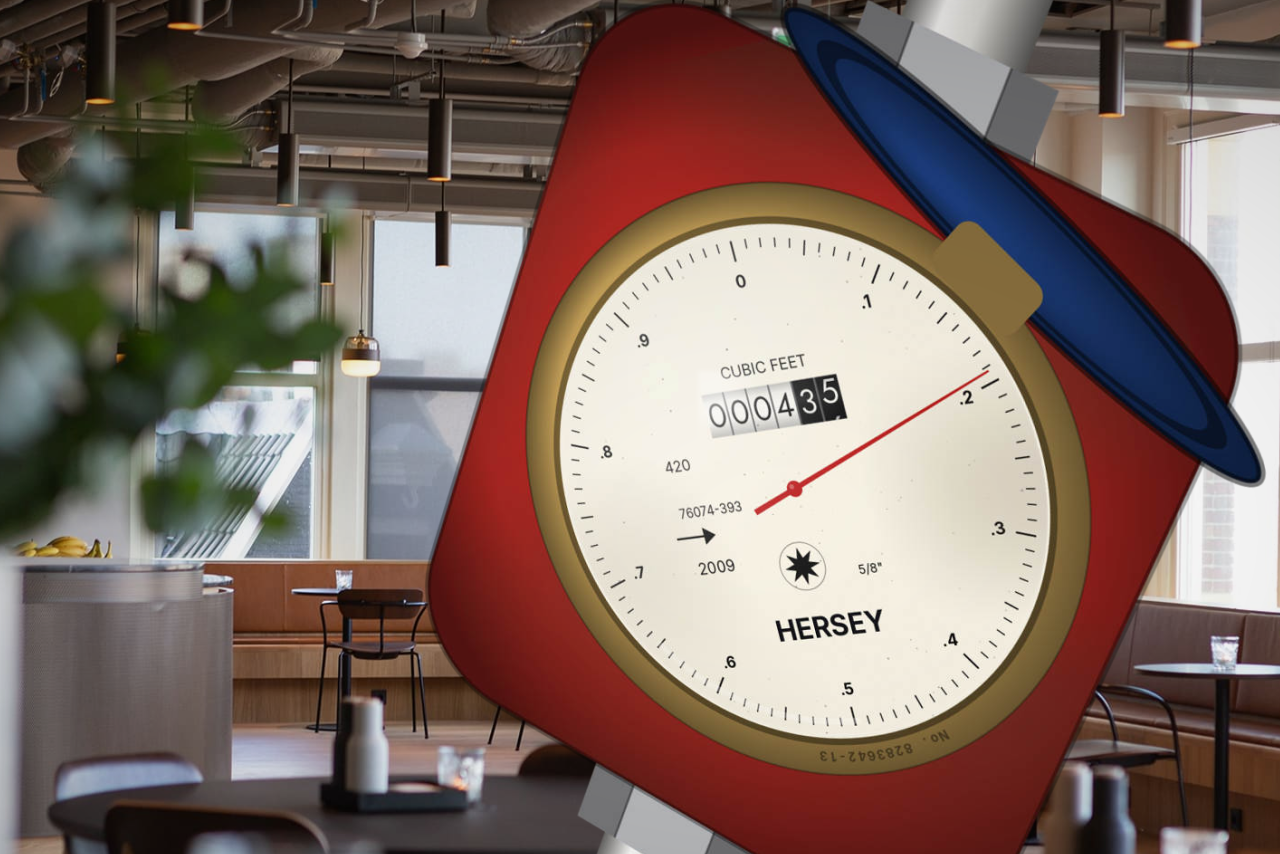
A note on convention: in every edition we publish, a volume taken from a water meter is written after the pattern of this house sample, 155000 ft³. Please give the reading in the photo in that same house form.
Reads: 435.19 ft³
